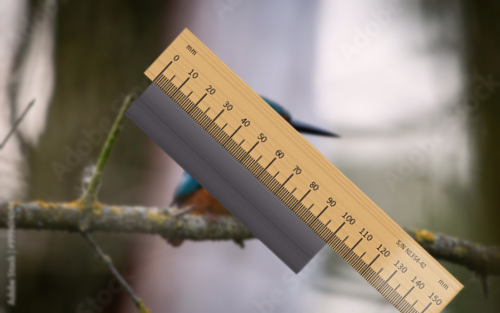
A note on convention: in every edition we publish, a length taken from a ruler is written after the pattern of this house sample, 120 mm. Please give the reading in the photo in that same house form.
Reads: 100 mm
